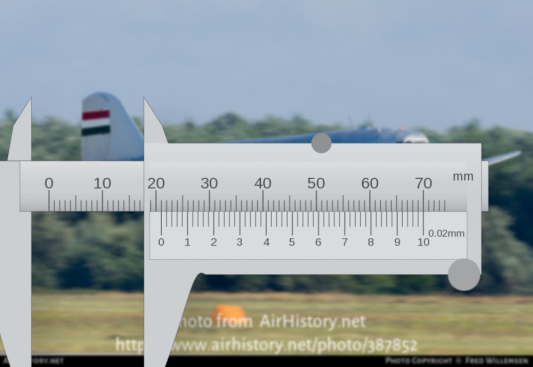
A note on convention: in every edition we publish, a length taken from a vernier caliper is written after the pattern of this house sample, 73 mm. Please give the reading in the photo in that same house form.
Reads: 21.0 mm
